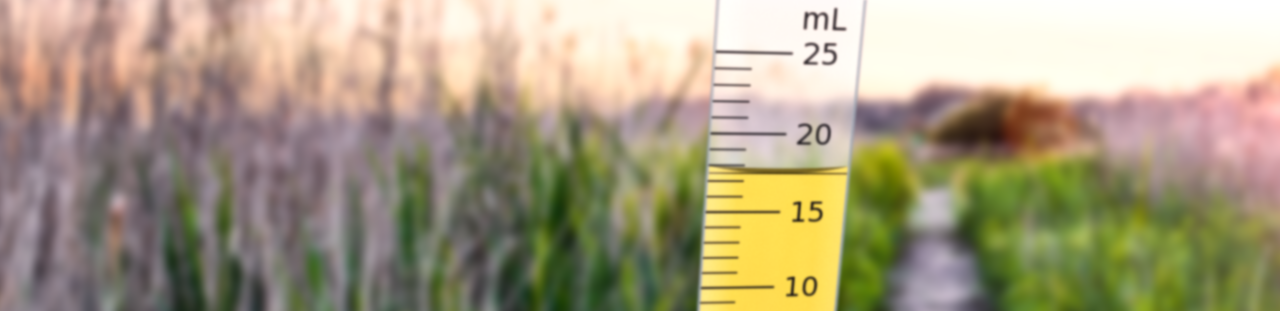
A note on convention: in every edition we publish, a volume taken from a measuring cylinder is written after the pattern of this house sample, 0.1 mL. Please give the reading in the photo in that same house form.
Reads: 17.5 mL
